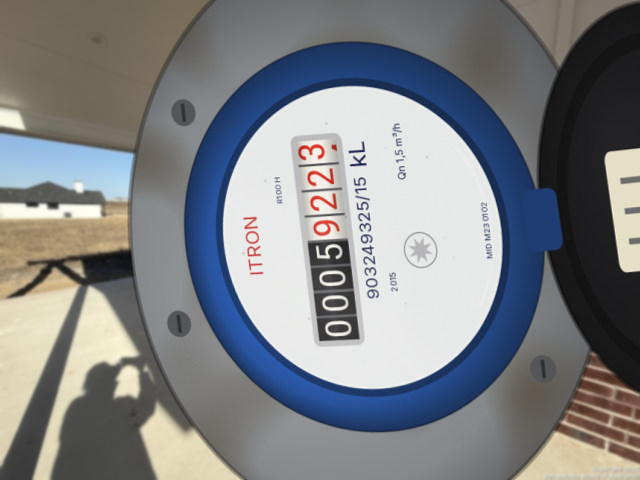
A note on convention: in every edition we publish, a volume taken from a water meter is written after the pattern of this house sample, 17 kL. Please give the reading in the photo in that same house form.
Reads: 5.9223 kL
